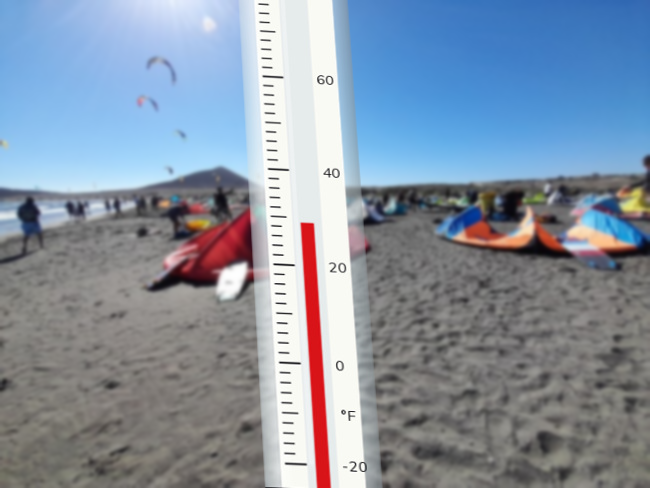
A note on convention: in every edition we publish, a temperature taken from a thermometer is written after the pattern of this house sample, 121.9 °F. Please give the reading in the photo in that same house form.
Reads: 29 °F
